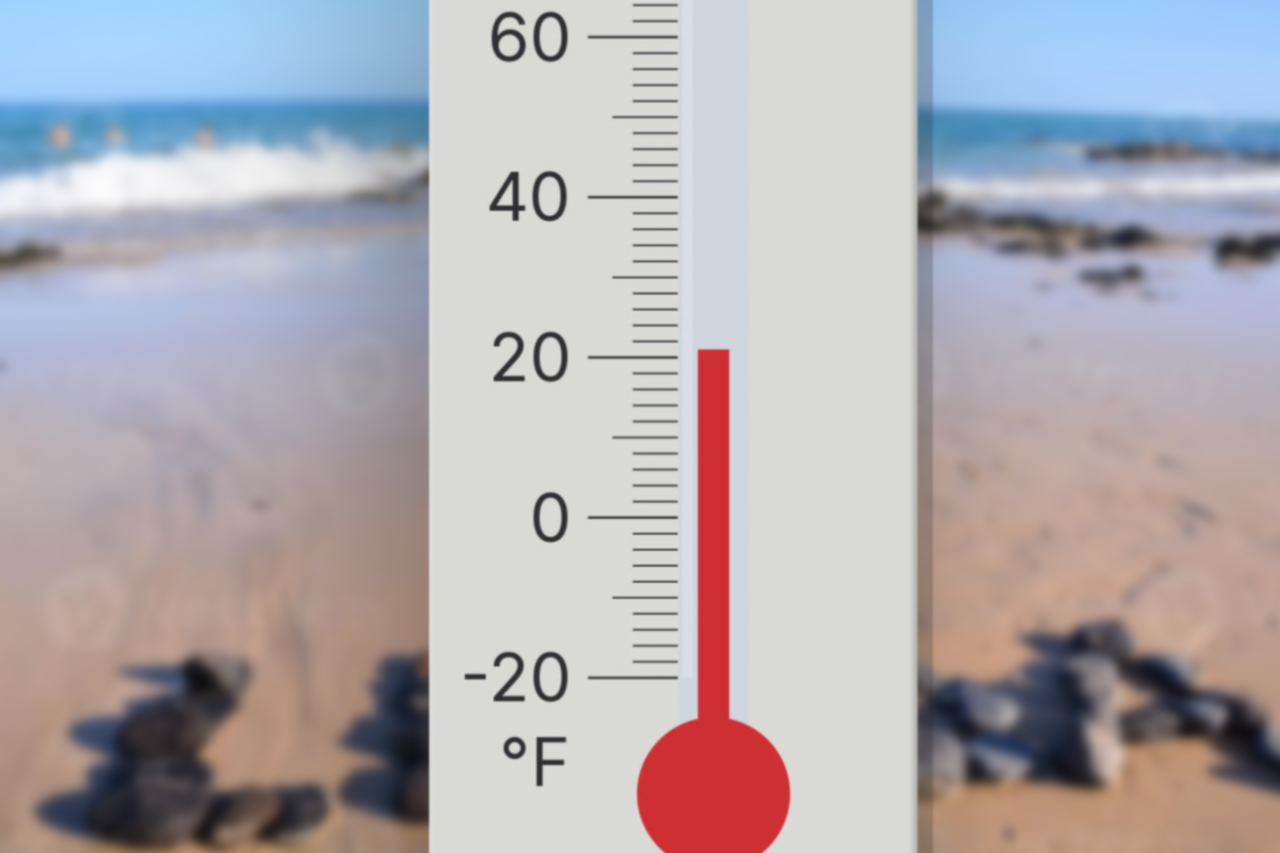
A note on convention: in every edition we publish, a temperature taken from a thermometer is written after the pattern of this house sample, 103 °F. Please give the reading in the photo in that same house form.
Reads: 21 °F
